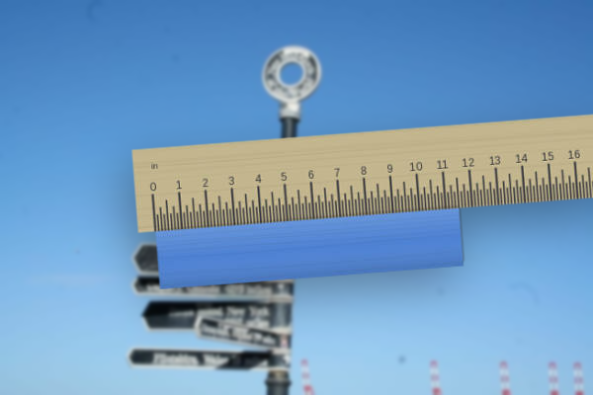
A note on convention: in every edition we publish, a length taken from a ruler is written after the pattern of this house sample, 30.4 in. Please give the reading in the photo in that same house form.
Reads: 11.5 in
